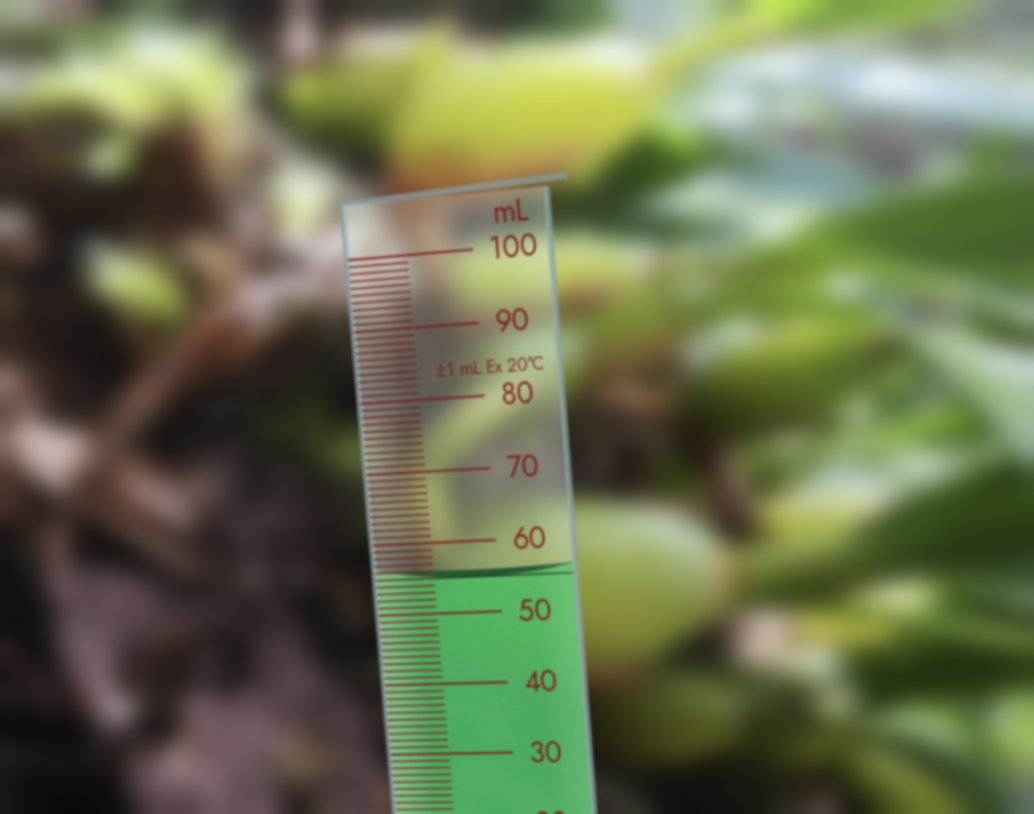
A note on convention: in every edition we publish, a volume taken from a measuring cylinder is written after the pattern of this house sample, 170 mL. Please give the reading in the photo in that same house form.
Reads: 55 mL
